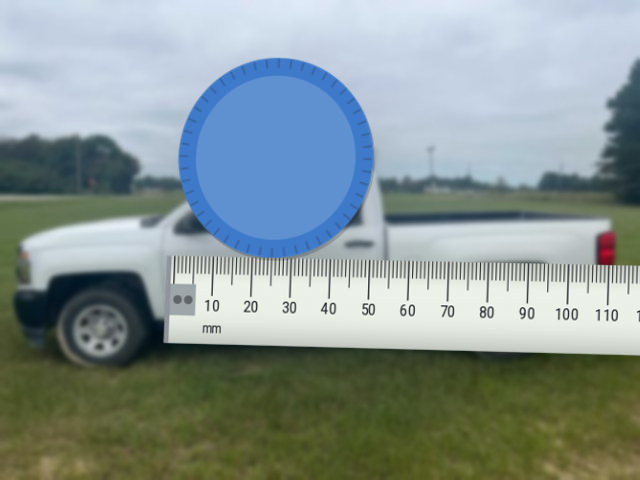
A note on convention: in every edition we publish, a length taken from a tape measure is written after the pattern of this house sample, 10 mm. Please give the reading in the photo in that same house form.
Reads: 50 mm
